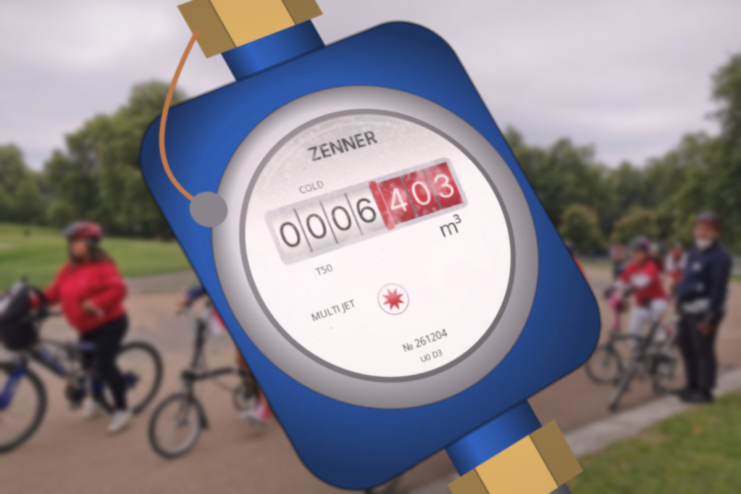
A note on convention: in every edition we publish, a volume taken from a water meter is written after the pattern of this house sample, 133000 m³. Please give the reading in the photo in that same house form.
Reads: 6.403 m³
